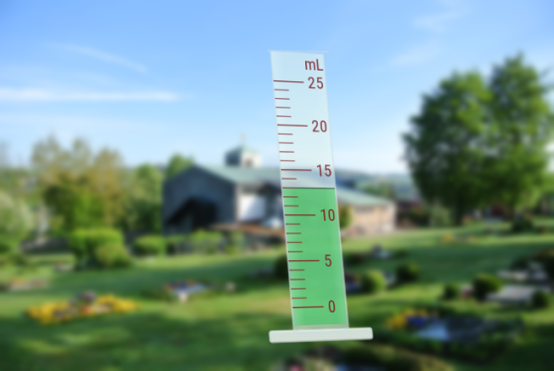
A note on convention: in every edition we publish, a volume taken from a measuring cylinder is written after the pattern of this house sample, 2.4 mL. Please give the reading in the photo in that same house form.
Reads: 13 mL
